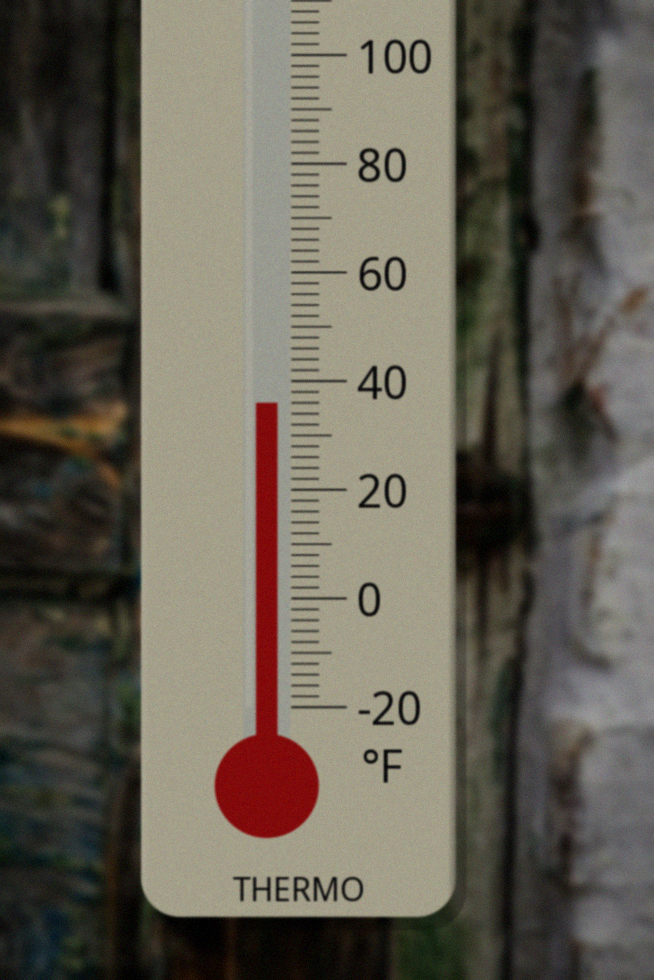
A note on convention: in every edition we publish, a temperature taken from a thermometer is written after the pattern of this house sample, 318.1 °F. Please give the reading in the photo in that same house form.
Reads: 36 °F
